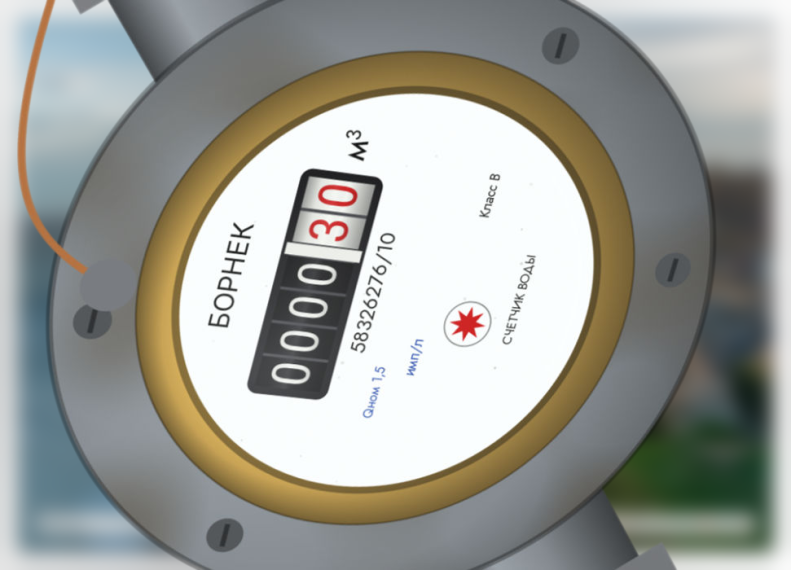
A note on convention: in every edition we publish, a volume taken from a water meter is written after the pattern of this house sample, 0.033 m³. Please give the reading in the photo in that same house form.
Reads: 0.30 m³
